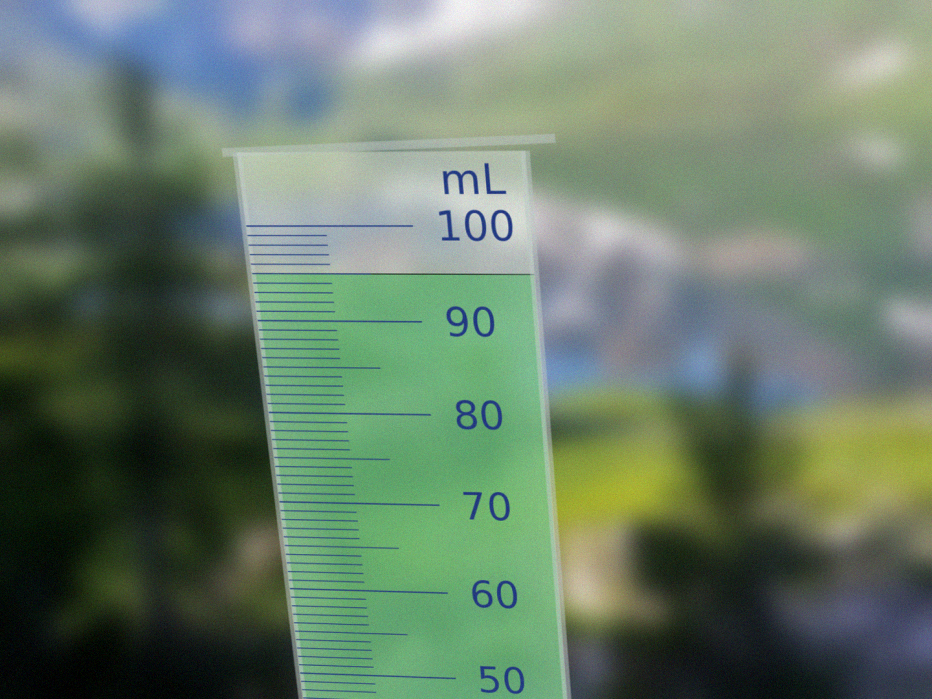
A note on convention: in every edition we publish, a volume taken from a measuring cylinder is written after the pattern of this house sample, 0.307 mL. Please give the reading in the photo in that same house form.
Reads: 95 mL
